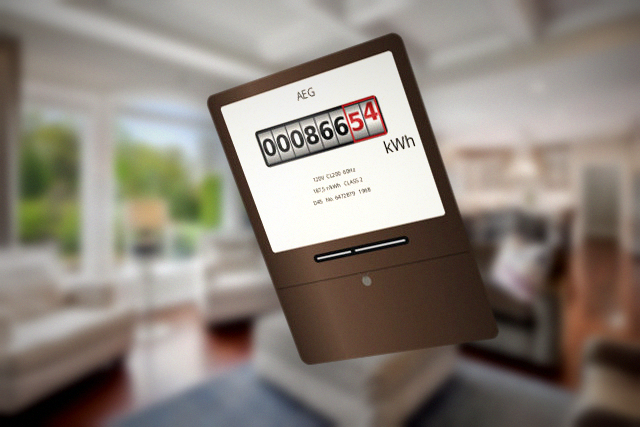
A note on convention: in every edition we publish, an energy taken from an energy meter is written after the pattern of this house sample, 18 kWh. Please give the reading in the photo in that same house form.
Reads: 866.54 kWh
